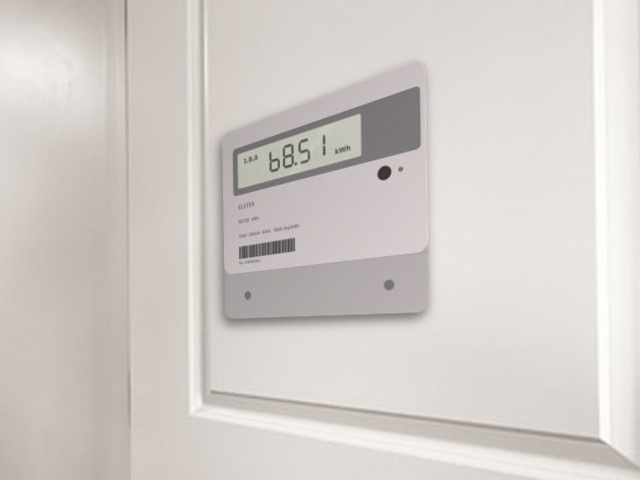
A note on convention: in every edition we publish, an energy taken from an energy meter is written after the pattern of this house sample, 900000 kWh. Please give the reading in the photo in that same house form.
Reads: 68.51 kWh
